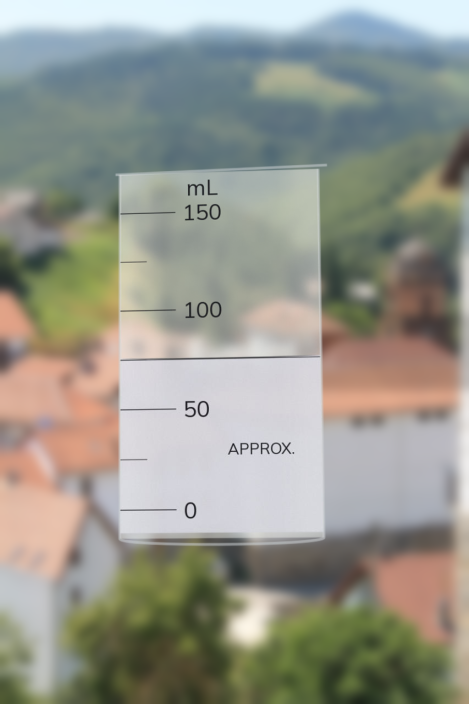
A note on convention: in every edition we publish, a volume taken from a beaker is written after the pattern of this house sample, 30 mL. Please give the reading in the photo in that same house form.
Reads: 75 mL
